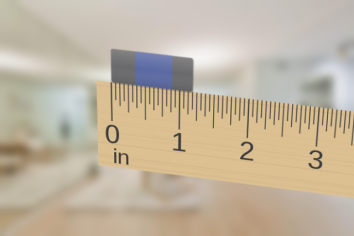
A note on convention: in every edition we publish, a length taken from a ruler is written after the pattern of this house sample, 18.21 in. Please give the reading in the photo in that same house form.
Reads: 1.1875 in
